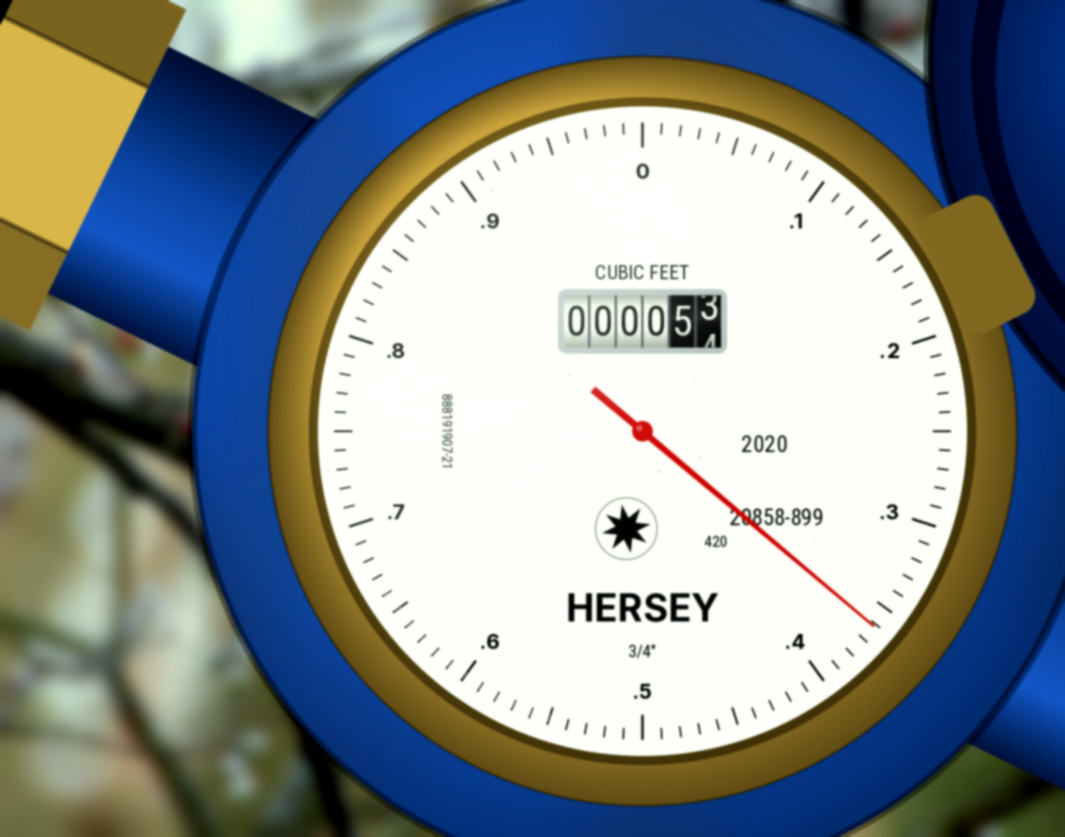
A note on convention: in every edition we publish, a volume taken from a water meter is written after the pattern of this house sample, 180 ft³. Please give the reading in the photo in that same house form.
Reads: 53.36 ft³
